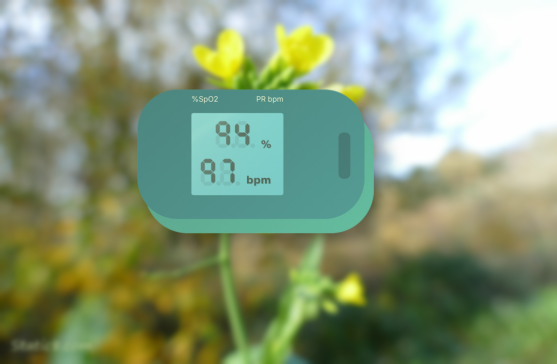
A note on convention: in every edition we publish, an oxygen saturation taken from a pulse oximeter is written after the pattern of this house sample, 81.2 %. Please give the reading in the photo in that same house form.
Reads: 94 %
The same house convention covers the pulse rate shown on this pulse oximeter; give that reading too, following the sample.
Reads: 97 bpm
